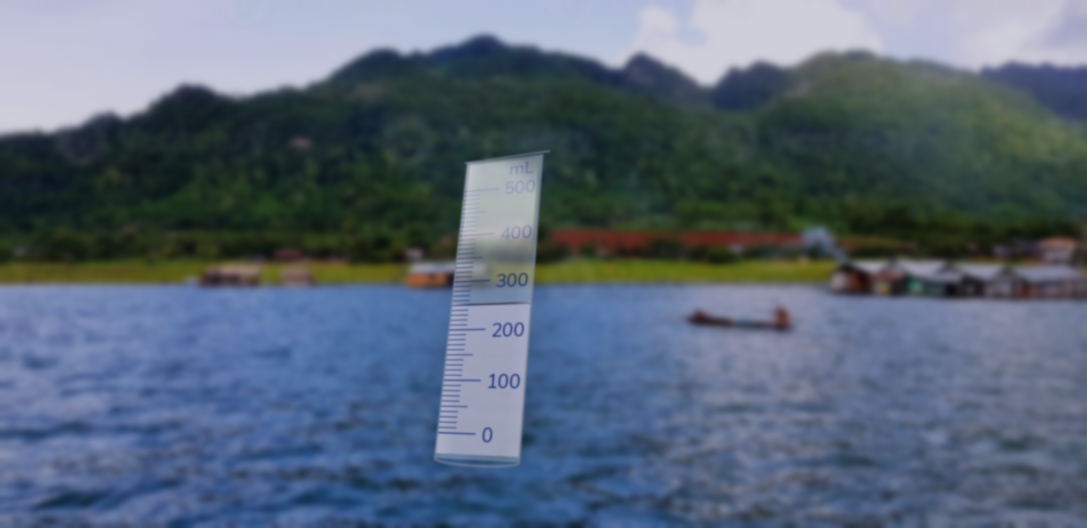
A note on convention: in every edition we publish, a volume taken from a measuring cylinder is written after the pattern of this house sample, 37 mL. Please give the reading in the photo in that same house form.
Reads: 250 mL
